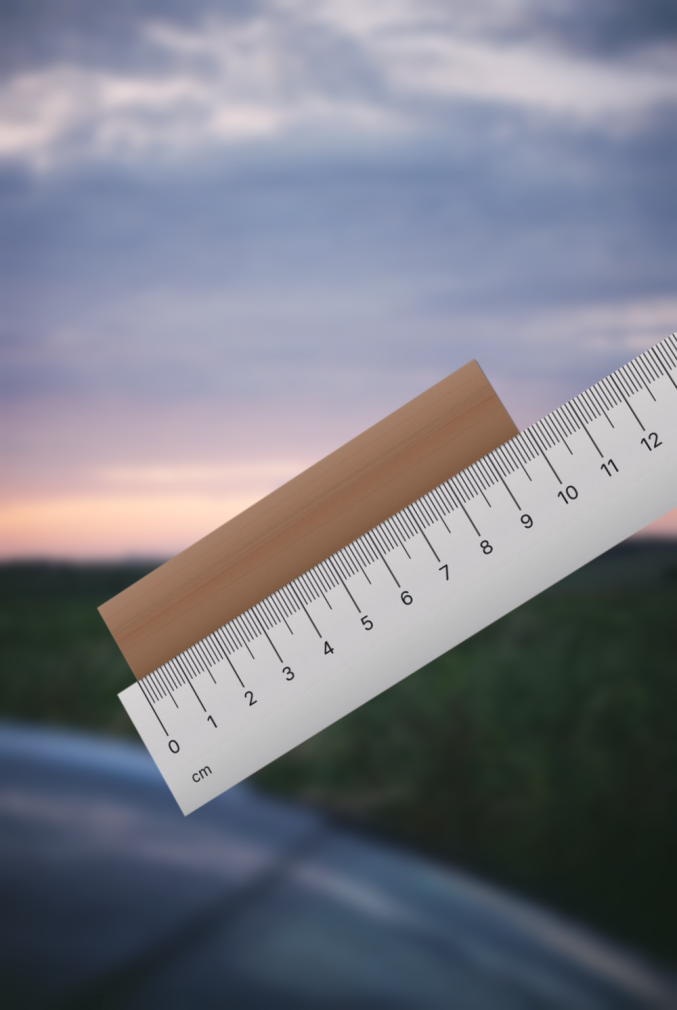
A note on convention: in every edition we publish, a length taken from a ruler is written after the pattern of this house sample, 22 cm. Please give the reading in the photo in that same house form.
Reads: 9.8 cm
